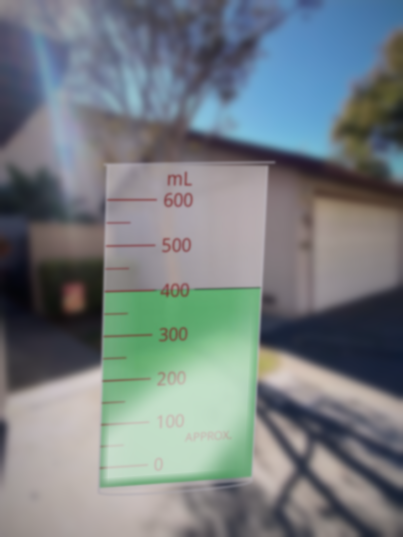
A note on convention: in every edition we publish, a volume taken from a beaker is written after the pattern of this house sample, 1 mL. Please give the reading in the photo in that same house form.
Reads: 400 mL
